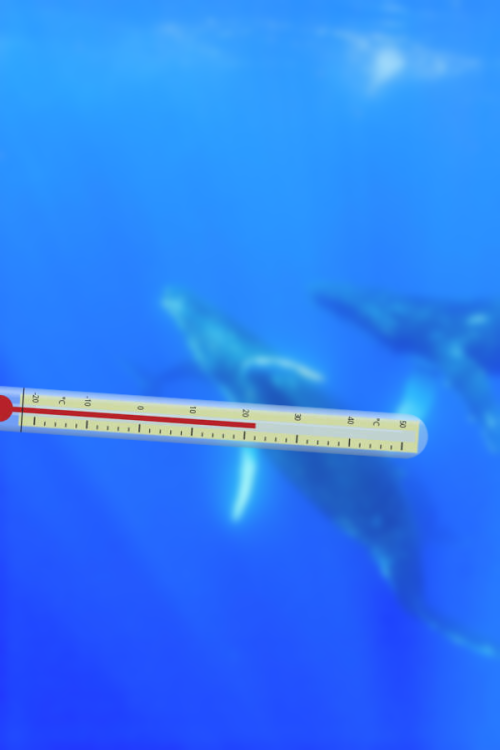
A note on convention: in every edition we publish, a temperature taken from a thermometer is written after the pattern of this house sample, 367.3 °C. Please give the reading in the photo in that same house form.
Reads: 22 °C
